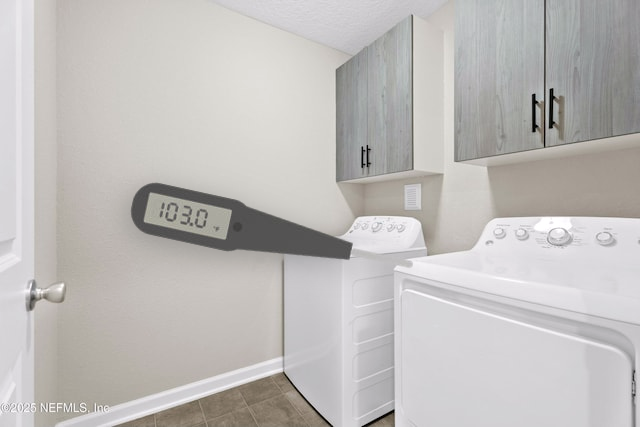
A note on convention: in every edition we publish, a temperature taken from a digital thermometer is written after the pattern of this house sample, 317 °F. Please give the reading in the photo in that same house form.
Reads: 103.0 °F
